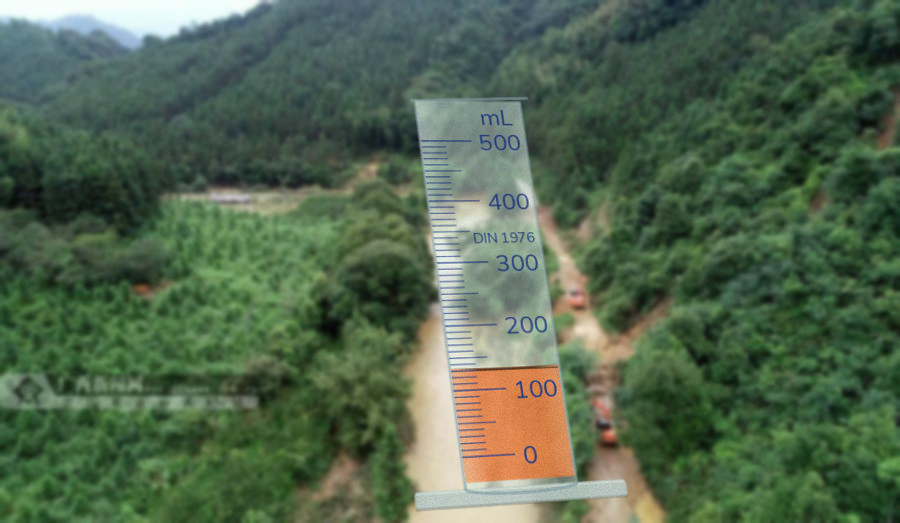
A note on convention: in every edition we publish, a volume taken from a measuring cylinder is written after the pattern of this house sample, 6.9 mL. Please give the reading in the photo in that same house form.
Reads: 130 mL
